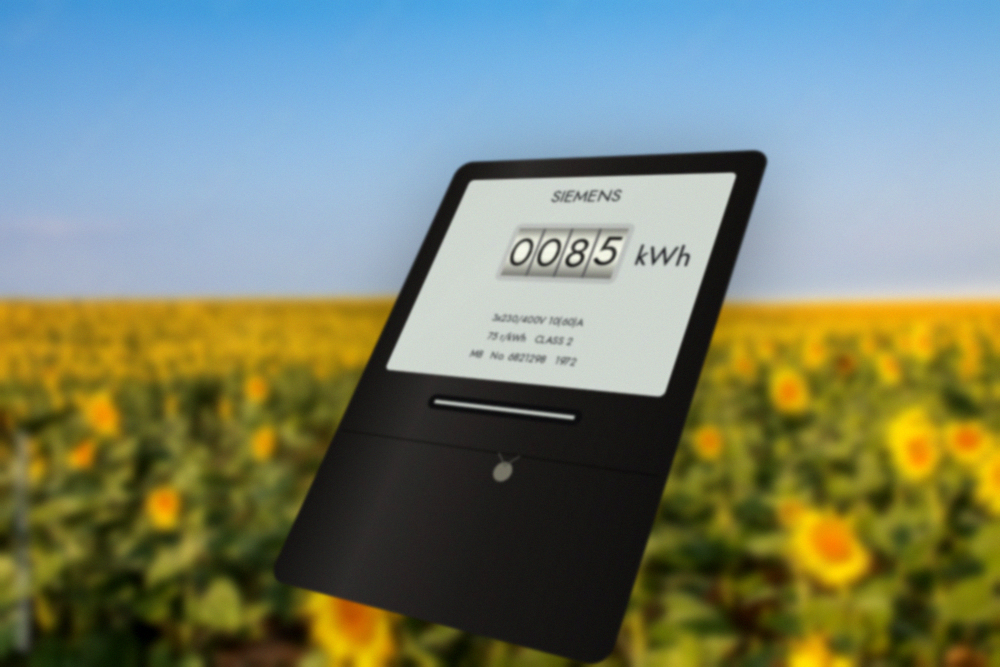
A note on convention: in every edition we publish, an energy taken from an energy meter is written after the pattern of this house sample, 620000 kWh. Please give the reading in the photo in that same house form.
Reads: 85 kWh
